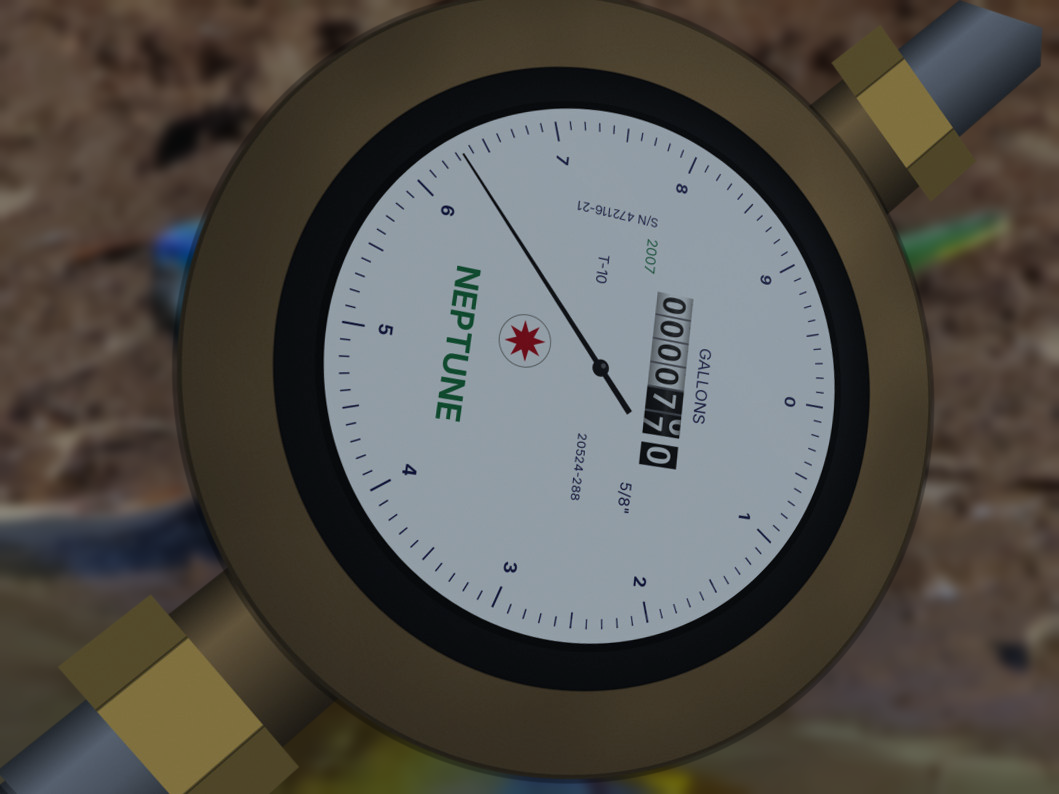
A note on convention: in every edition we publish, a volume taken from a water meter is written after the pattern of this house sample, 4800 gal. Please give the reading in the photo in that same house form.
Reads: 766.3 gal
